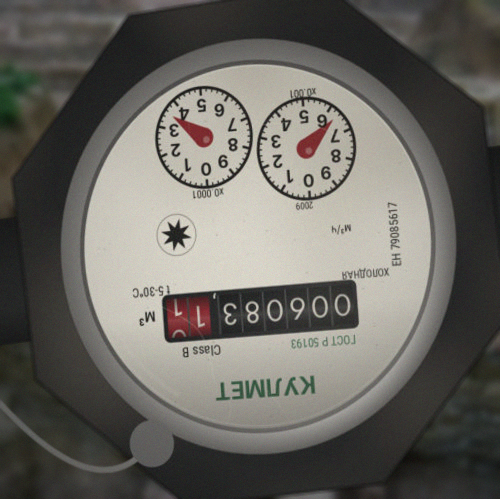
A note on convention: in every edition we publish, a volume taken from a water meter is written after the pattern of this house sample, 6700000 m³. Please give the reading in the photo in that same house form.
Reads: 6083.1063 m³
